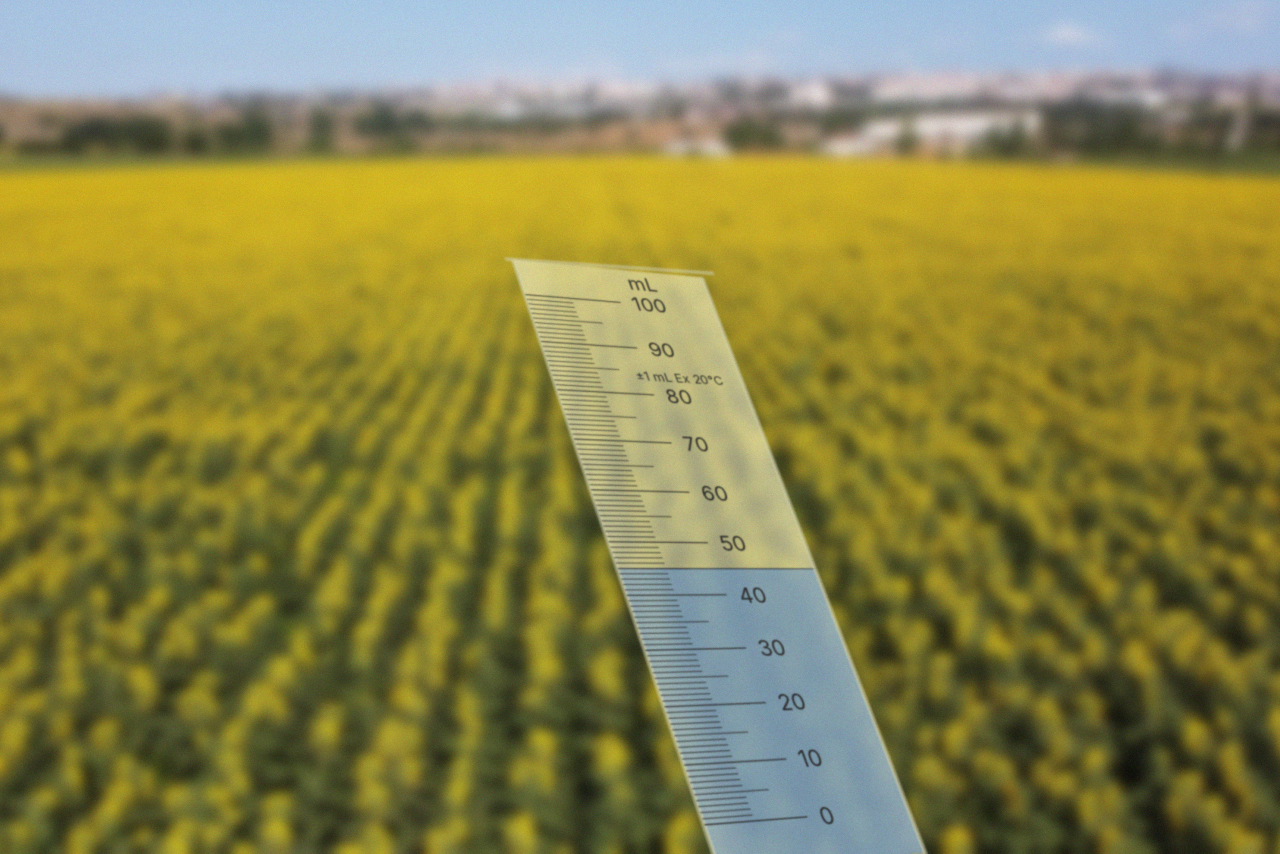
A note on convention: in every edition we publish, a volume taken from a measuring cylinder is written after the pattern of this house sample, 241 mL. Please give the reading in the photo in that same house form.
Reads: 45 mL
